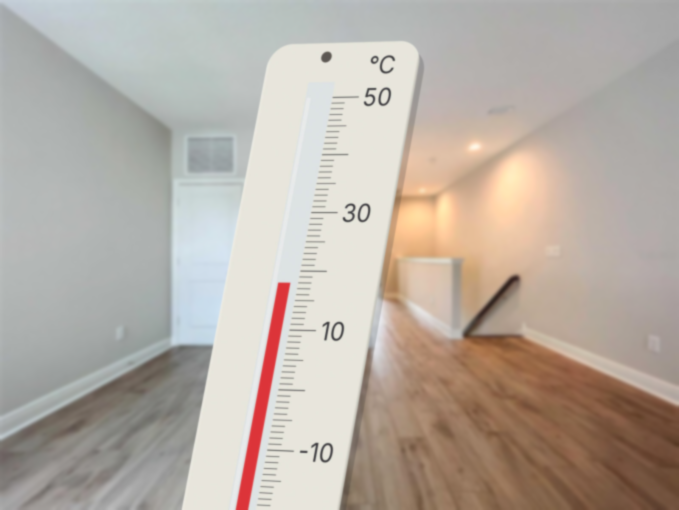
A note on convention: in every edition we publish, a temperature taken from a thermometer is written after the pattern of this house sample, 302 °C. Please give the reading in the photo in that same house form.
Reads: 18 °C
